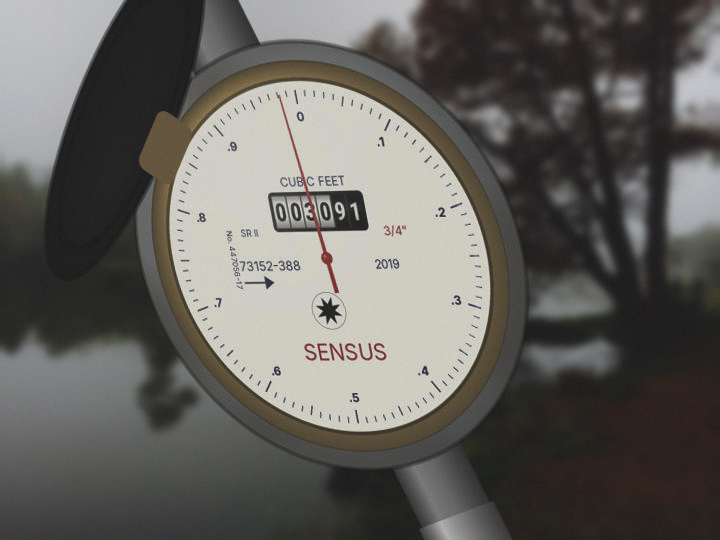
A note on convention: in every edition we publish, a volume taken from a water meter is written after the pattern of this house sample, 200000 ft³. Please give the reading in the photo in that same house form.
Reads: 3090.98 ft³
